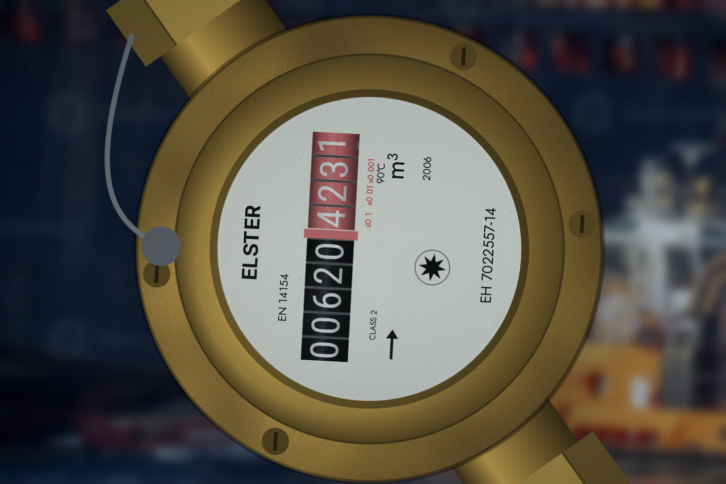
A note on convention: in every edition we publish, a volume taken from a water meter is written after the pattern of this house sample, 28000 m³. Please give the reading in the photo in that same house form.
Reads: 620.4231 m³
